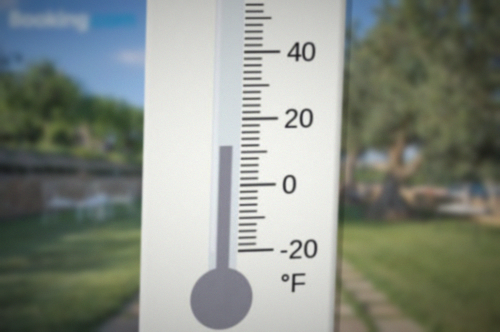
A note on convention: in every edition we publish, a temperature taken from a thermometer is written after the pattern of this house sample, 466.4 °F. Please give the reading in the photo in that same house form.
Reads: 12 °F
